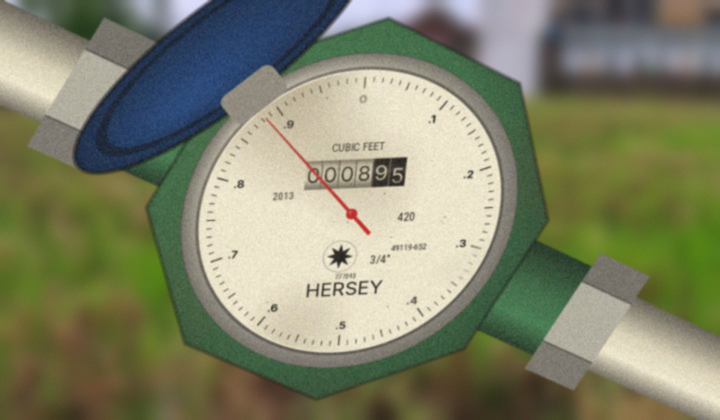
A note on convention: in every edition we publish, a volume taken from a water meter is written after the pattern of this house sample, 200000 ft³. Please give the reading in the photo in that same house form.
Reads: 894.88 ft³
